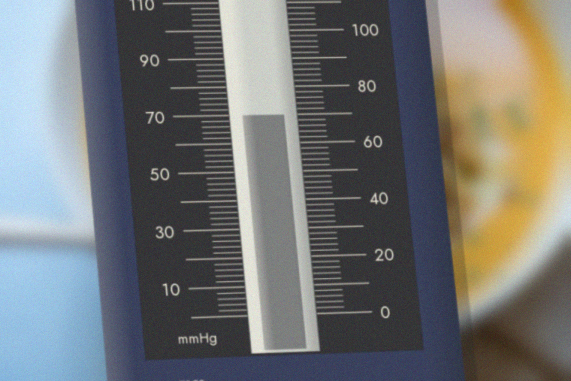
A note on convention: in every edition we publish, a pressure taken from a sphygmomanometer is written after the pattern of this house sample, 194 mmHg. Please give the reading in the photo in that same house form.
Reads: 70 mmHg
